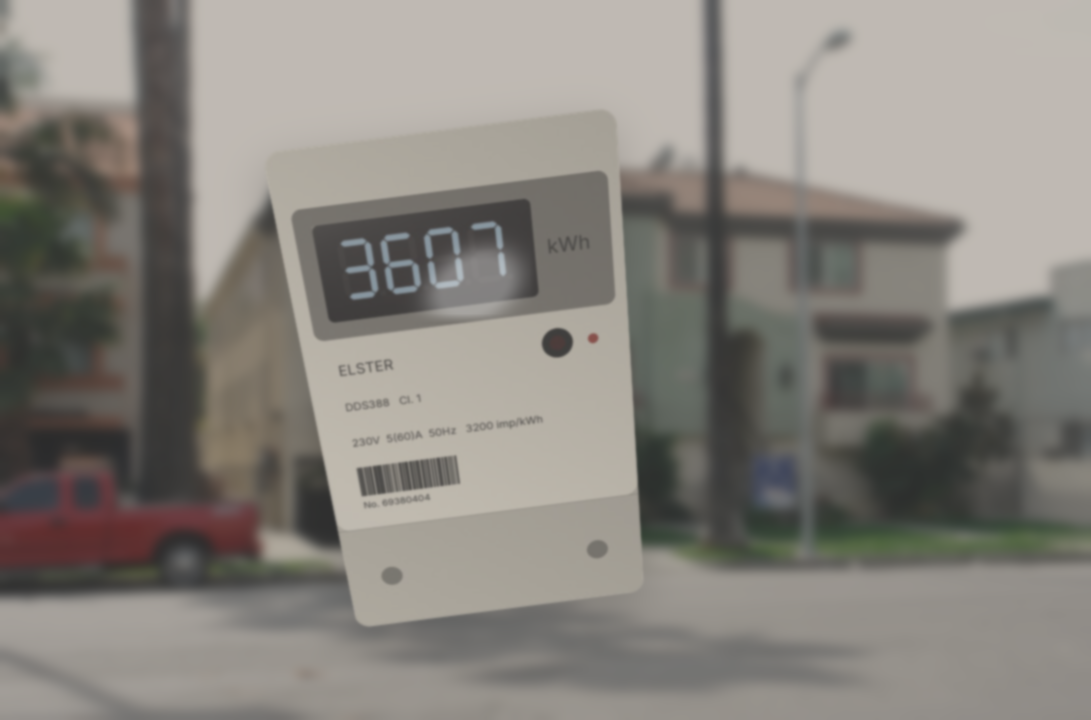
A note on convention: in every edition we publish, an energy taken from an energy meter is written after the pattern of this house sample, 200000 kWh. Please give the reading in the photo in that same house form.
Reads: 3607 kWh
